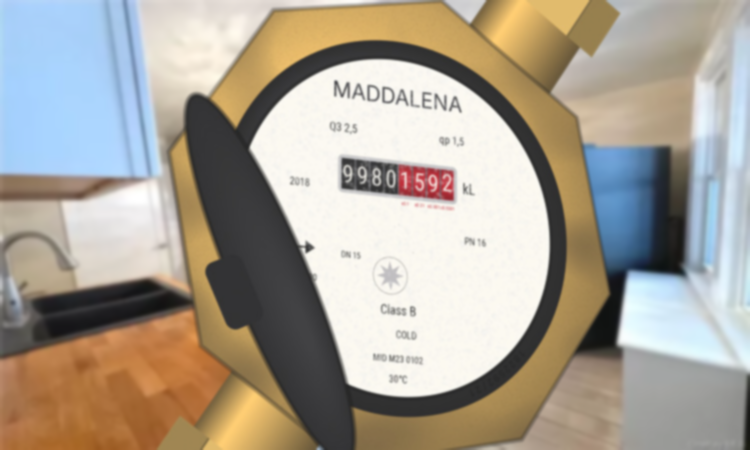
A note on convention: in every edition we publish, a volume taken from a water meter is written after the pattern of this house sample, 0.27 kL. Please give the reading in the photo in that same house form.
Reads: 9980.1592 kL
